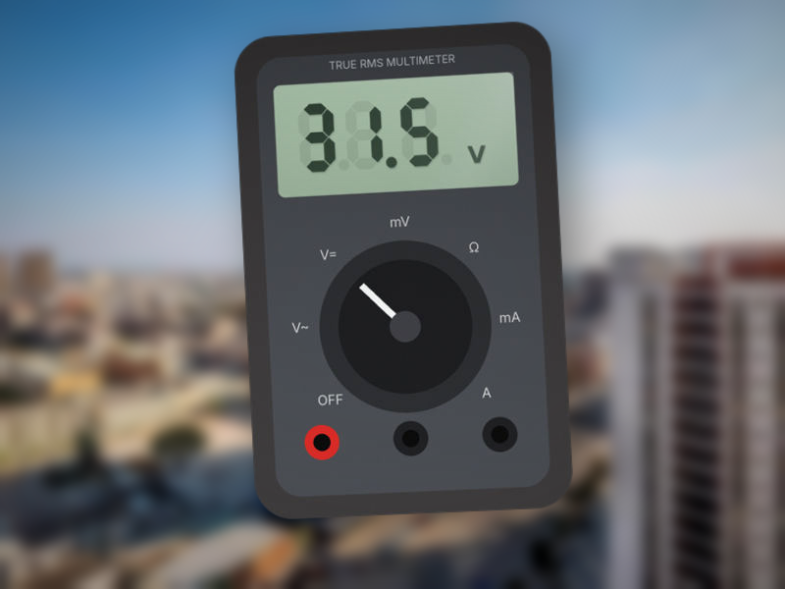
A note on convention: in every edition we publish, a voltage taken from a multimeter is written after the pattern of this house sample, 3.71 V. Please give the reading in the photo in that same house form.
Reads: 31.5 V
